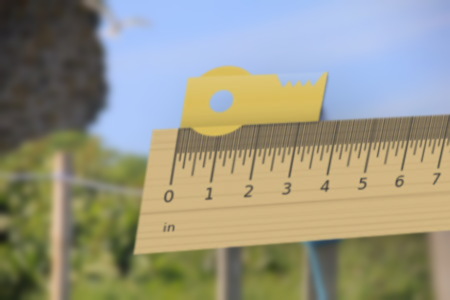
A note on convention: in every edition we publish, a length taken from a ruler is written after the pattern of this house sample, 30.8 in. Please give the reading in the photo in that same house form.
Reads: 3.5 in
